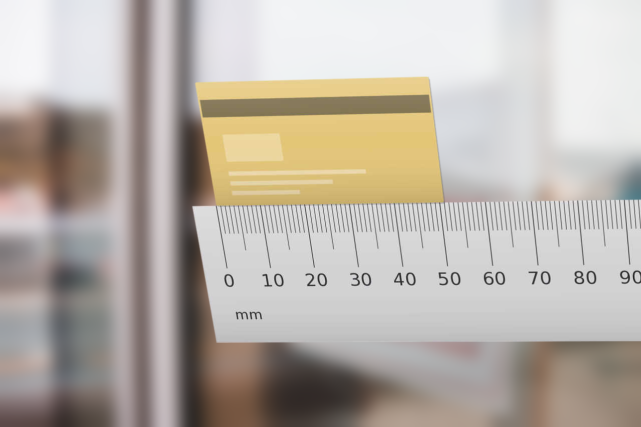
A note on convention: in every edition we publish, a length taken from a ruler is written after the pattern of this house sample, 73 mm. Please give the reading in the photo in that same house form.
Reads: 51 mm
